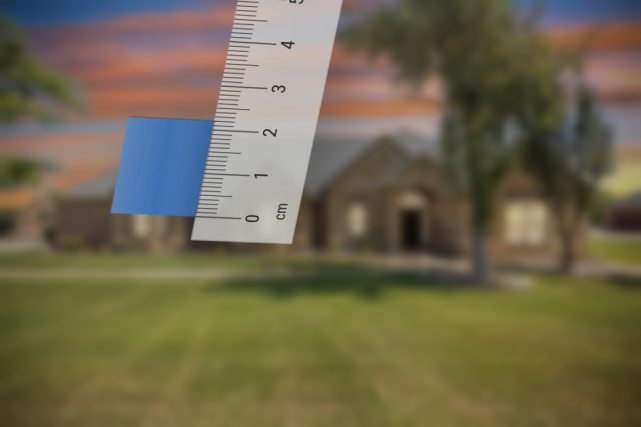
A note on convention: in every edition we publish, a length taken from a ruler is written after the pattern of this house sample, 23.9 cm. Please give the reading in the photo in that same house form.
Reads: 2.2 cm
